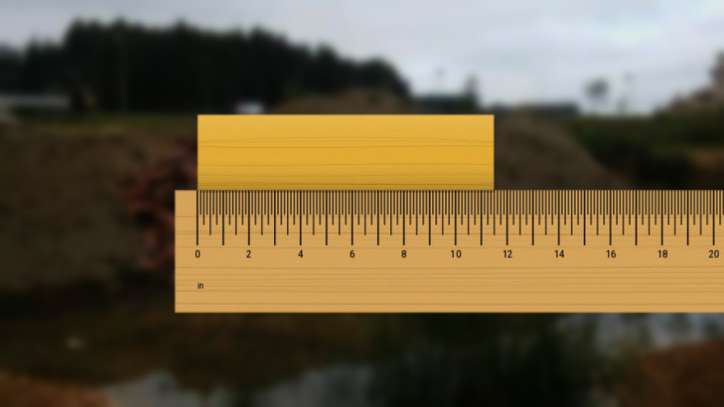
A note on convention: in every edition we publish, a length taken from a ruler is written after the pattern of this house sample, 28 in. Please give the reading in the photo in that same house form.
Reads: 11.5 in
